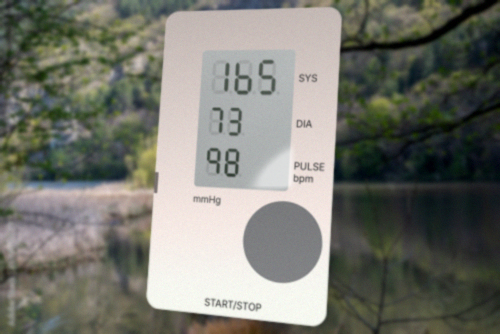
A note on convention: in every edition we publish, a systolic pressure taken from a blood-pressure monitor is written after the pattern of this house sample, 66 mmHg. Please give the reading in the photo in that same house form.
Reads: 165 mmHg
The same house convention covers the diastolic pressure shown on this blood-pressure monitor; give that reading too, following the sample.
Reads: 73 mmHg
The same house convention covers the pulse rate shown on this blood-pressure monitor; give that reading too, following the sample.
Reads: 98 bpm
